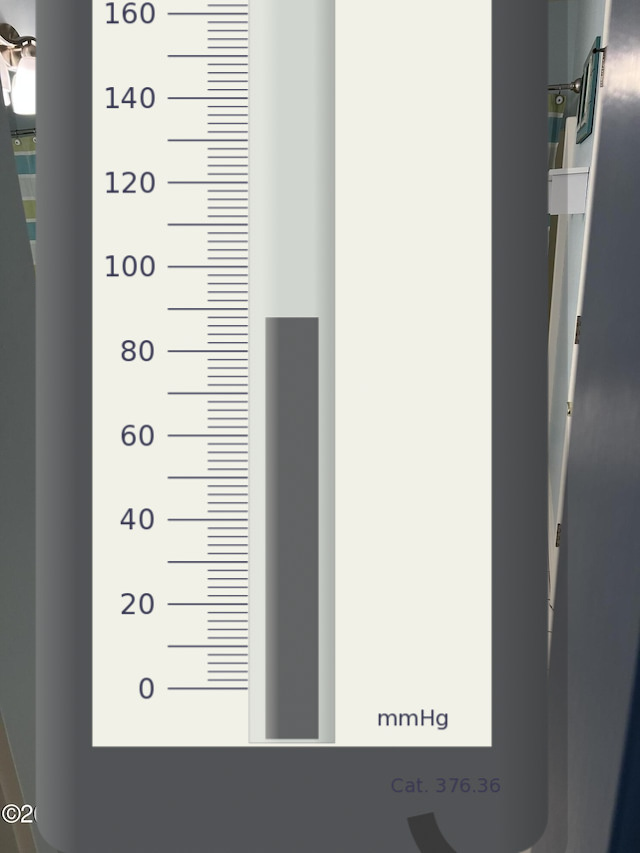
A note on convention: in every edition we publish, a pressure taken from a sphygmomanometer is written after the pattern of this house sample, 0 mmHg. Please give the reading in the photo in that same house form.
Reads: 88 mmHg
